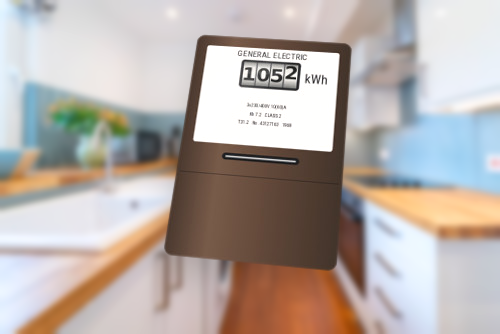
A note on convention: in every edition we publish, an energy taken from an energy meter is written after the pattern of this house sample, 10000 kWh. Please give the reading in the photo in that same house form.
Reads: 1052 kWh
